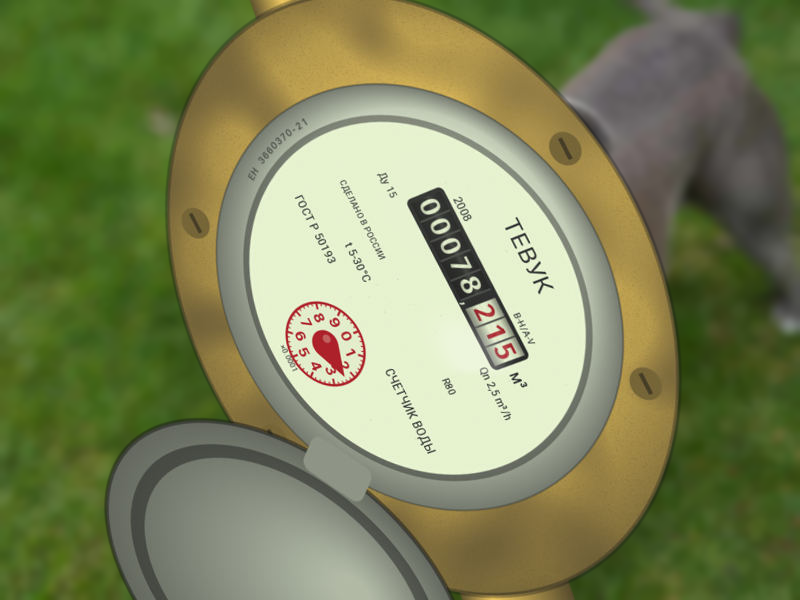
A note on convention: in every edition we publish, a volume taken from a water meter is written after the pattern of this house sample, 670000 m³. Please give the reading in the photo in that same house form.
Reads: 78.2152 m³
